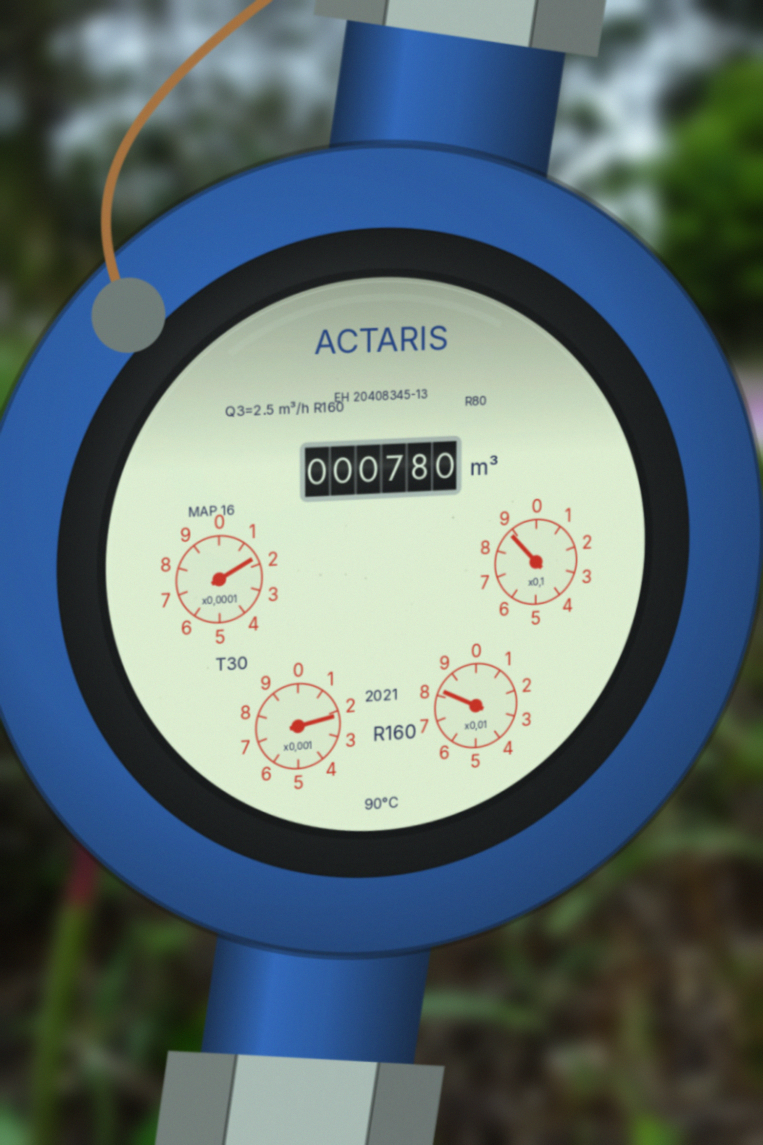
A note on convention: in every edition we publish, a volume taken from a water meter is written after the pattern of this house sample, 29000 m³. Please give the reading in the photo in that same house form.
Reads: 780.8821 m³
